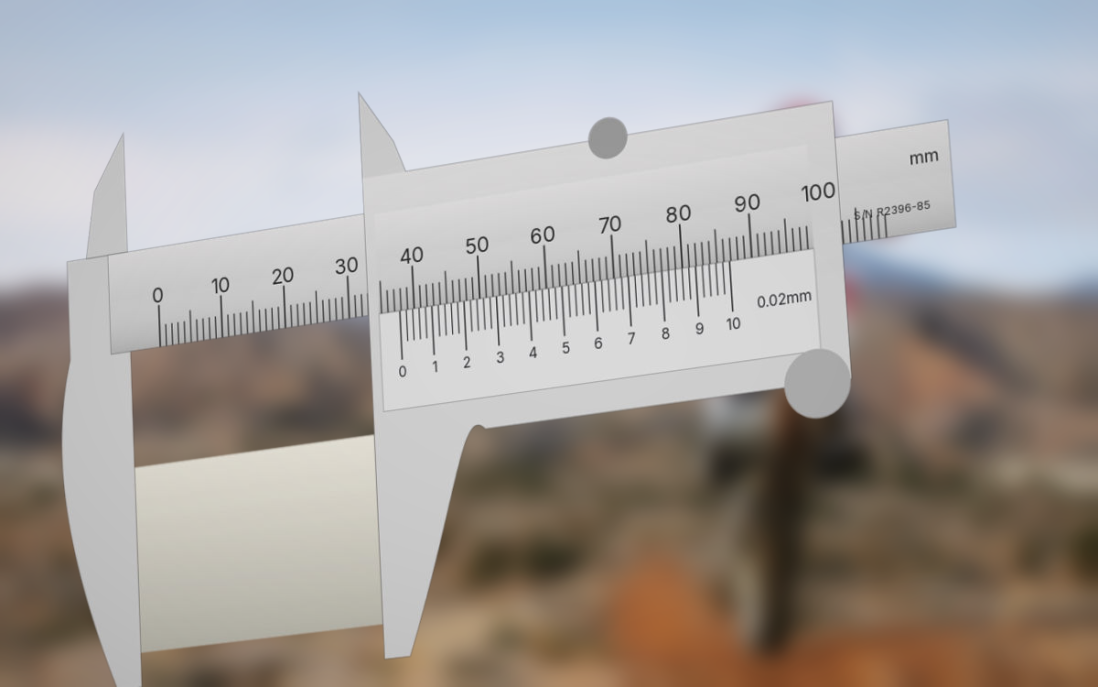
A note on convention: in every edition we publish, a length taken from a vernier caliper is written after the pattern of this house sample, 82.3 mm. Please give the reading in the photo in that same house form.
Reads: 37.8 mm
